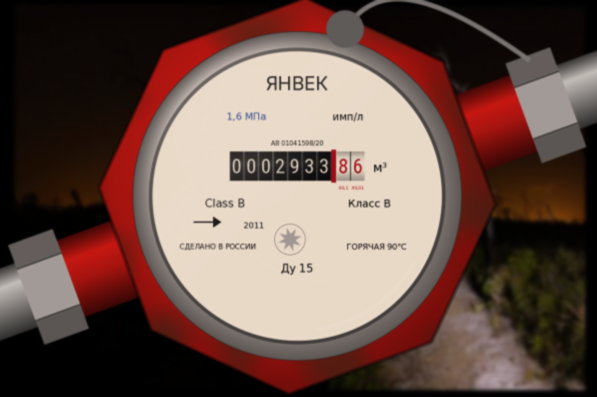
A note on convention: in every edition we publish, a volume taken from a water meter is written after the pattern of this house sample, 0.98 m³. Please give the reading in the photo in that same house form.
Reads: 2933.86 m³
